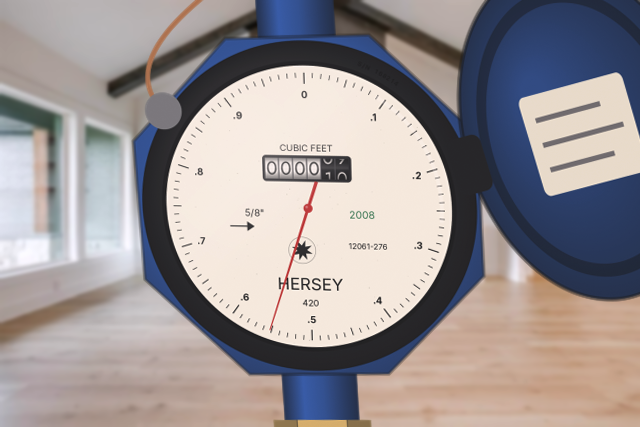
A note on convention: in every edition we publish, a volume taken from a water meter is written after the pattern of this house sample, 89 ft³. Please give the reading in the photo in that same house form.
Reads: 9.55 ft³
